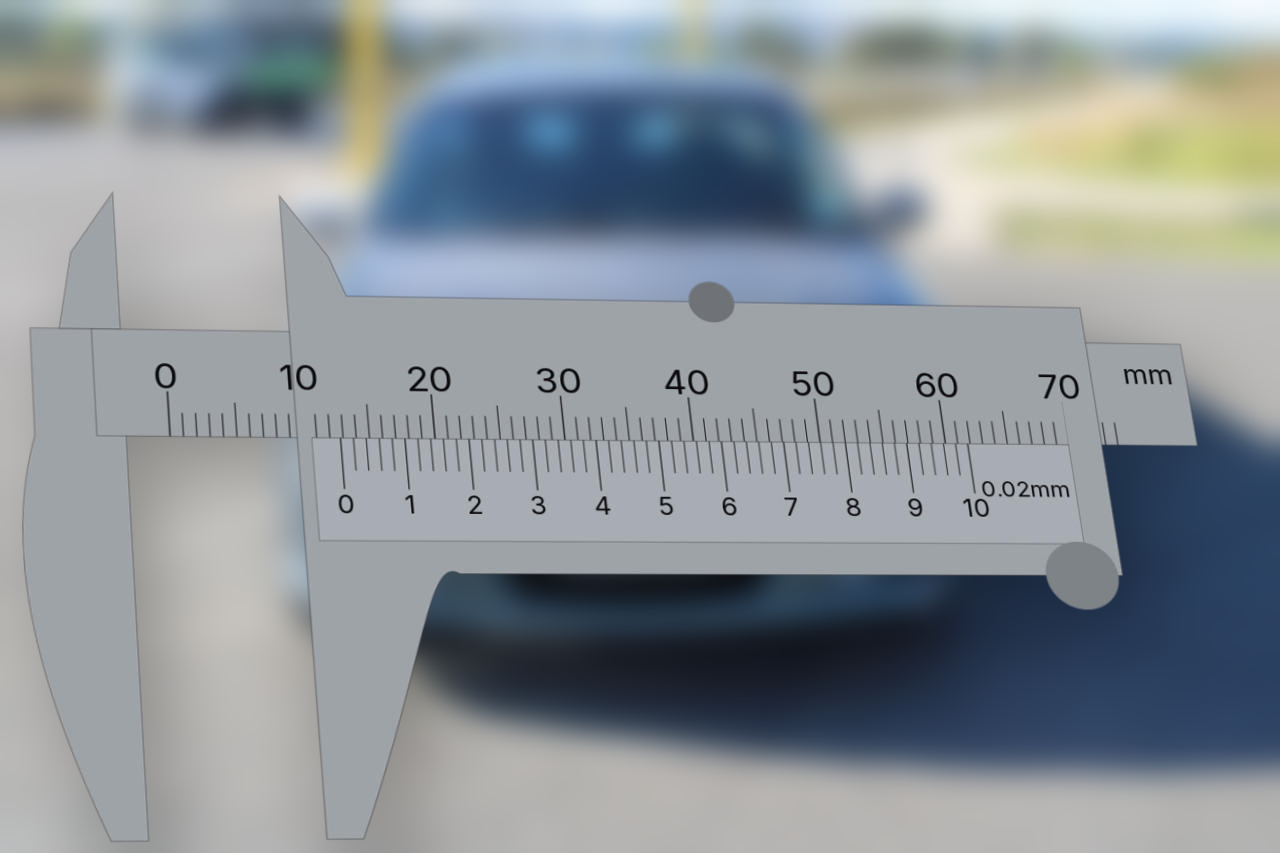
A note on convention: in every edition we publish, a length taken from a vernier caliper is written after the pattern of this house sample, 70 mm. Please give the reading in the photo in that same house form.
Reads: 12.8 mm
